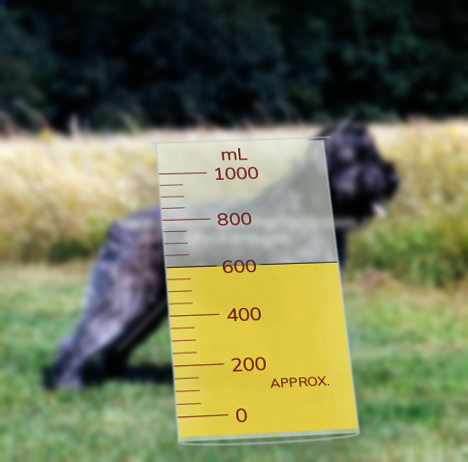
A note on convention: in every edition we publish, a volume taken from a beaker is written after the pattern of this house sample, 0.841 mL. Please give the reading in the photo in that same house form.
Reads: 600 mL
